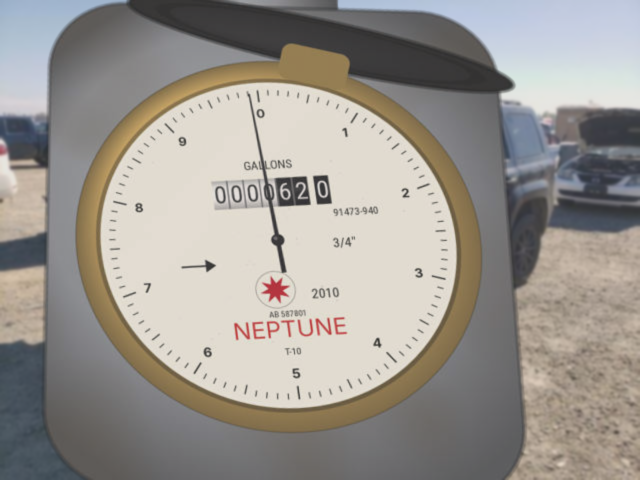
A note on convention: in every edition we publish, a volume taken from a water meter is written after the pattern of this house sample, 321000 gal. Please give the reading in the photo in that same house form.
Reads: 619.9 gal
